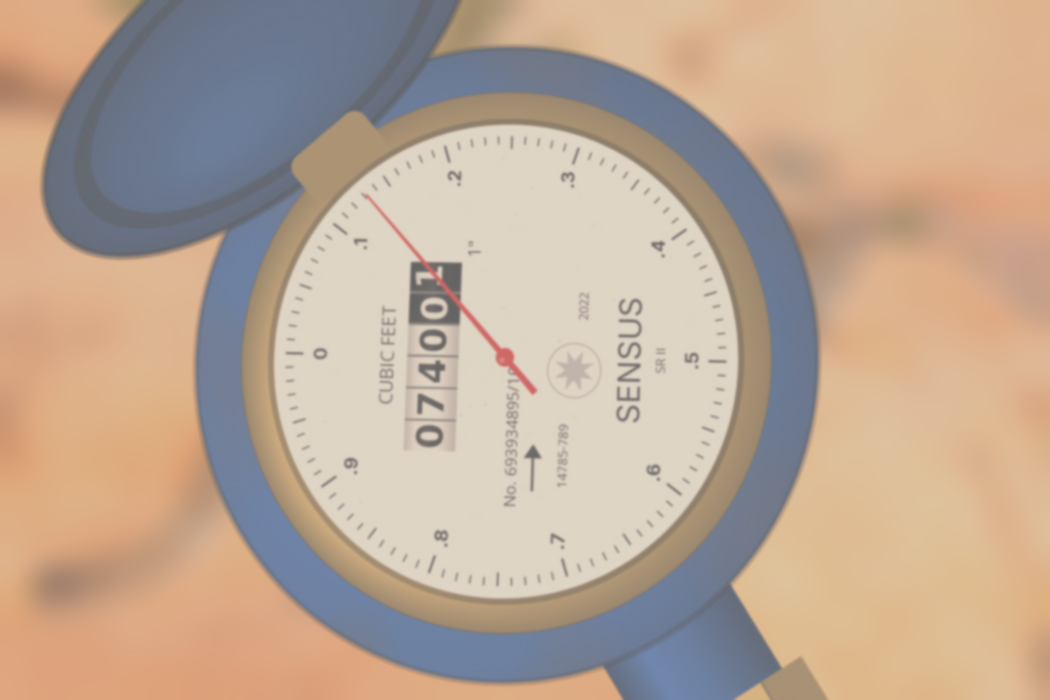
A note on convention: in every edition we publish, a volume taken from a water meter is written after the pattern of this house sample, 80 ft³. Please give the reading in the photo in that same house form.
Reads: 74001.13 ft³
